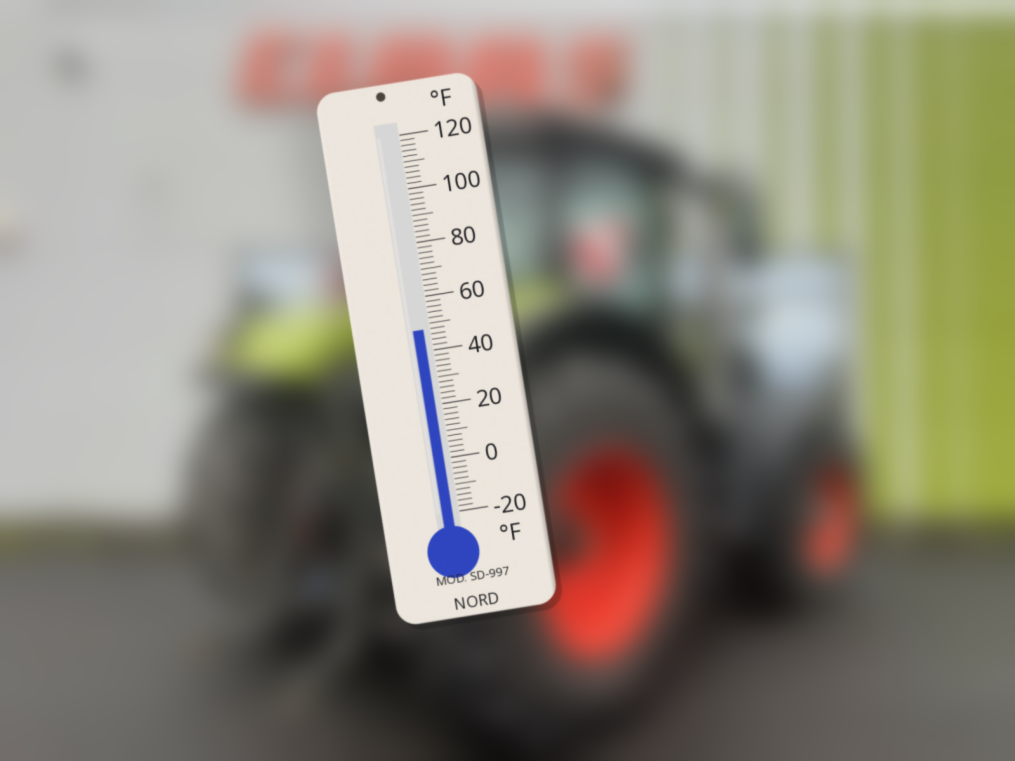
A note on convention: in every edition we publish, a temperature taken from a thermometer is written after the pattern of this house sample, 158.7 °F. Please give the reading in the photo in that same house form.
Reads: 48 °F
